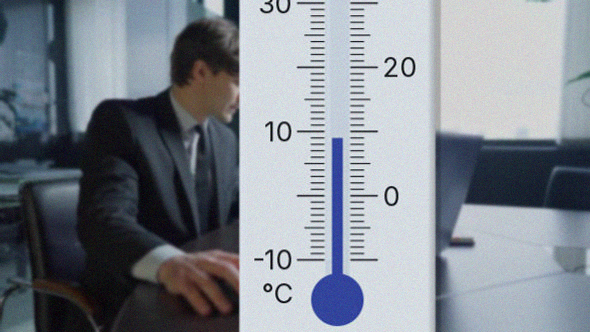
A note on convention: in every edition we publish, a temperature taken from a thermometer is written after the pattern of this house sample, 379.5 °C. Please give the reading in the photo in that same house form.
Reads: 9 °C
